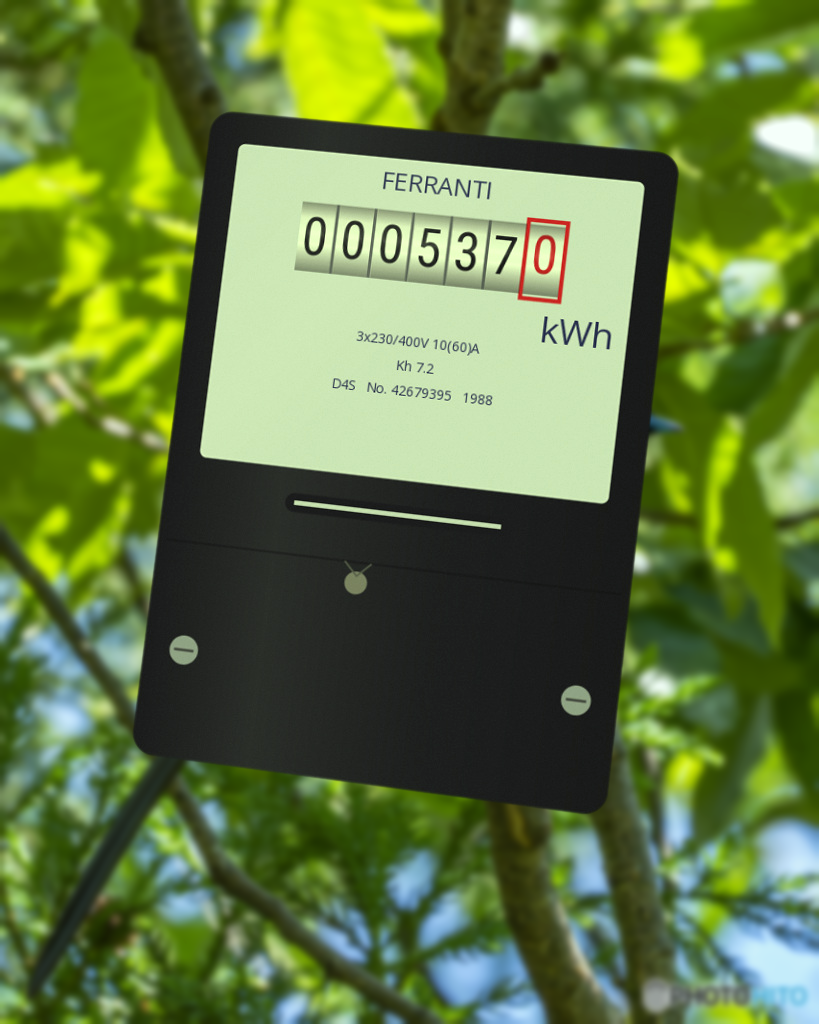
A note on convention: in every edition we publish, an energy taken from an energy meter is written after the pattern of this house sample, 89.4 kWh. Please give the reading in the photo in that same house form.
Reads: 537.0 kWh
